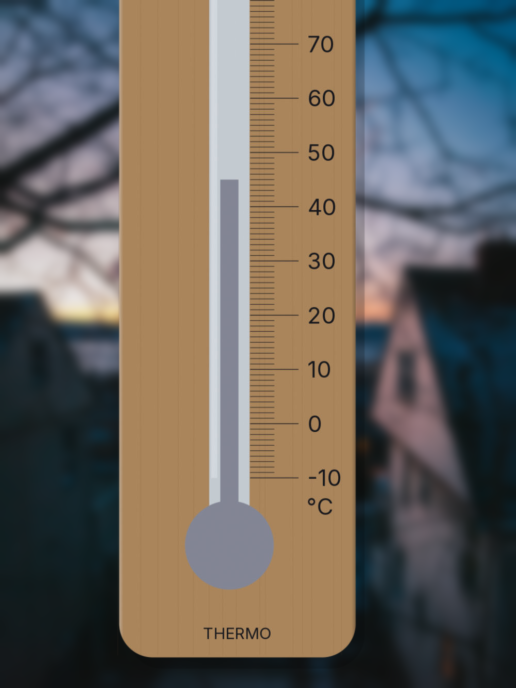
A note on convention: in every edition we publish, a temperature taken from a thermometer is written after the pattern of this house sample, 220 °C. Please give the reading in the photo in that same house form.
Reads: 45 °C
